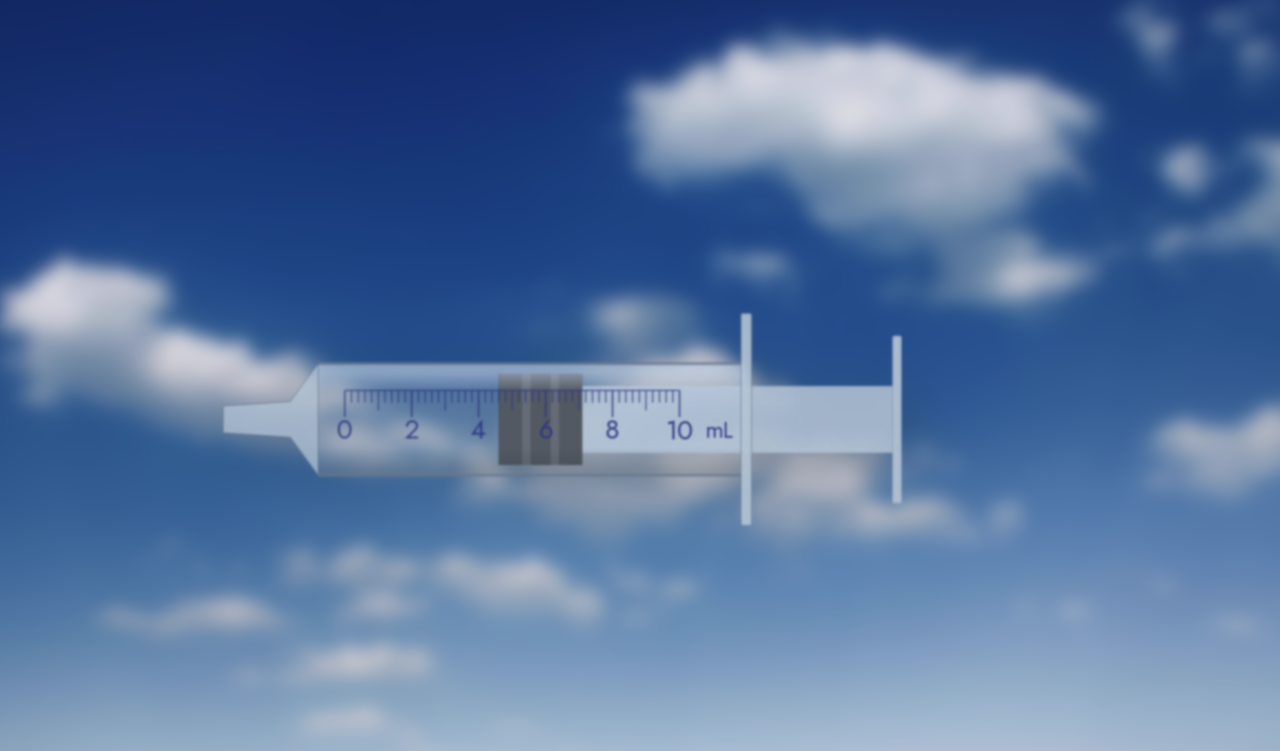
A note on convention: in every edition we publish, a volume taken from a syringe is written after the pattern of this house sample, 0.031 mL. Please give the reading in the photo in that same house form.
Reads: 4.6 mL
